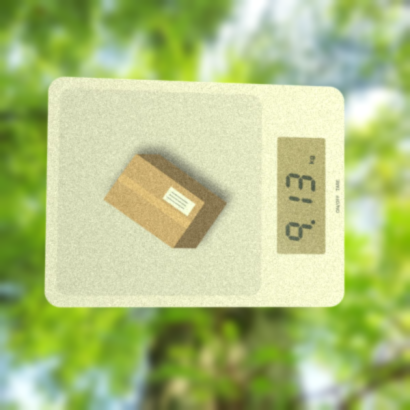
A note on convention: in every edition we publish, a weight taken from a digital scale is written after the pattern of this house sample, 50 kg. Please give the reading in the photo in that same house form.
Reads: 9.13 kg
